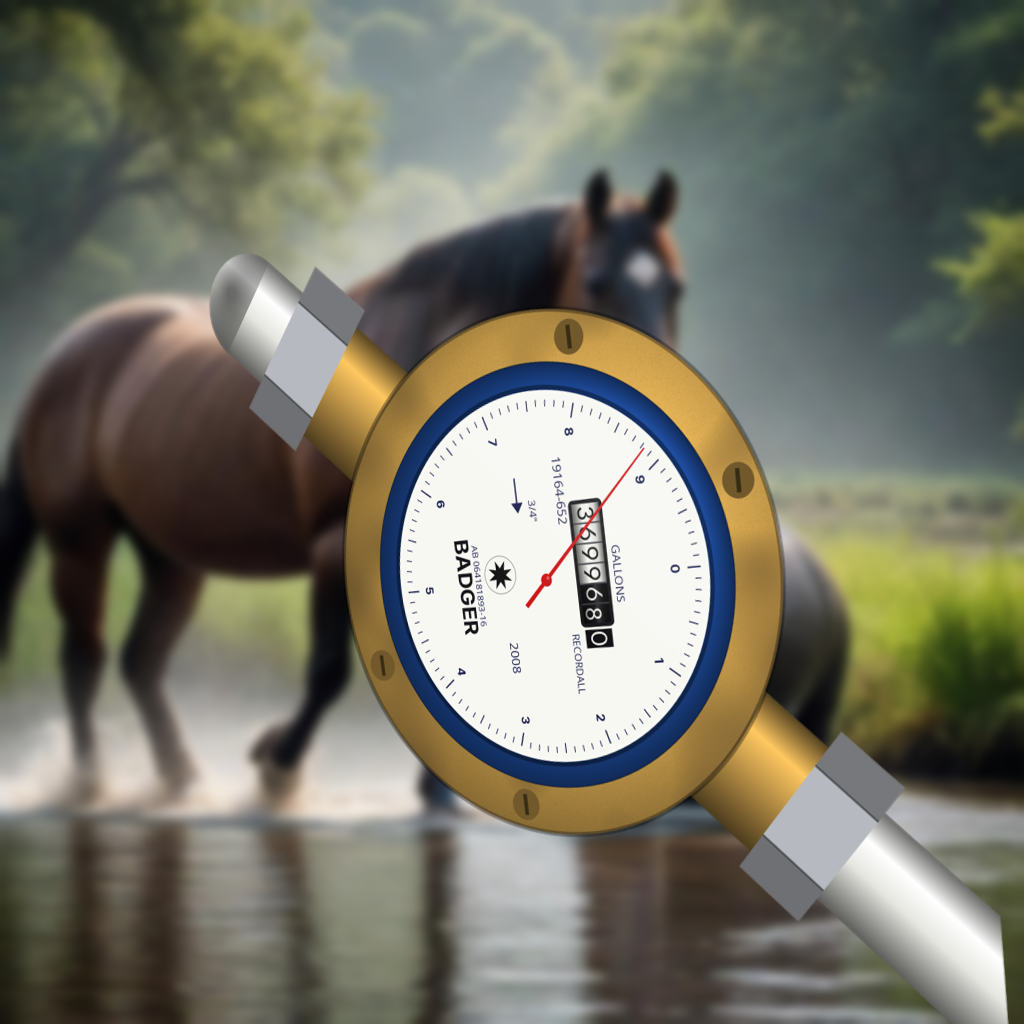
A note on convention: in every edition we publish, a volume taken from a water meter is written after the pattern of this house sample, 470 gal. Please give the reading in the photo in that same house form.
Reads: 3699678.8 gal
